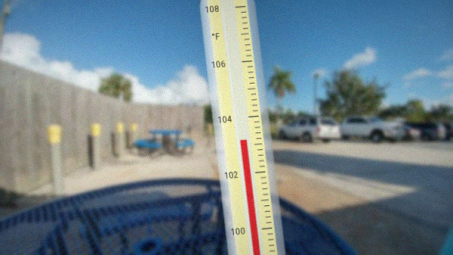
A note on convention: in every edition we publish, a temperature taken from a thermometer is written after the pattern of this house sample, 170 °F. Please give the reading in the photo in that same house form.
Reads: 103.2 °F
